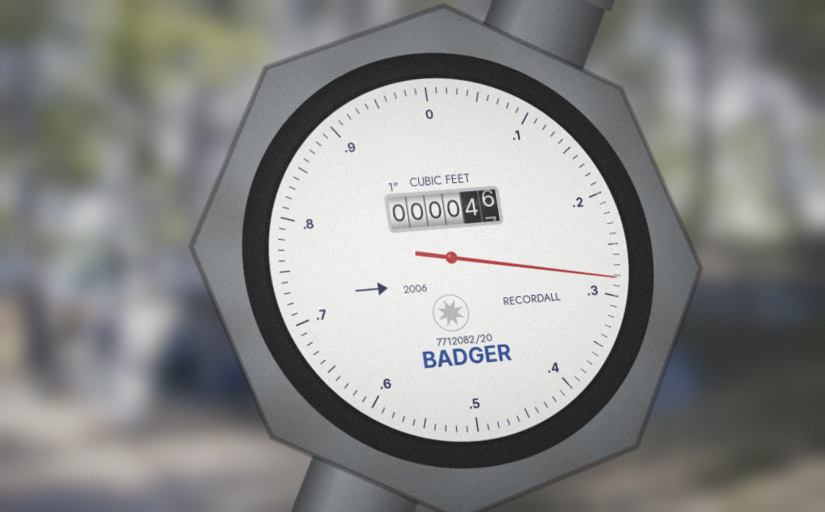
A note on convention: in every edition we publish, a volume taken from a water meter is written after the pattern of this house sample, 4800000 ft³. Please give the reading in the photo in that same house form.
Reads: 46.28 ft³
